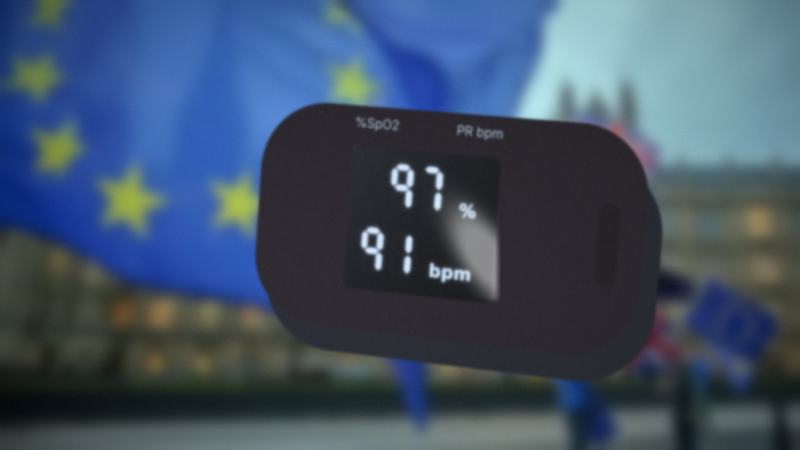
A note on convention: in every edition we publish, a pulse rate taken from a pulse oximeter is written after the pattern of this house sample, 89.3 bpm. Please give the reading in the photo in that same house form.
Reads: 91 bpm
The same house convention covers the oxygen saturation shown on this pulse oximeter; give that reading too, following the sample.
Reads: 97 %
